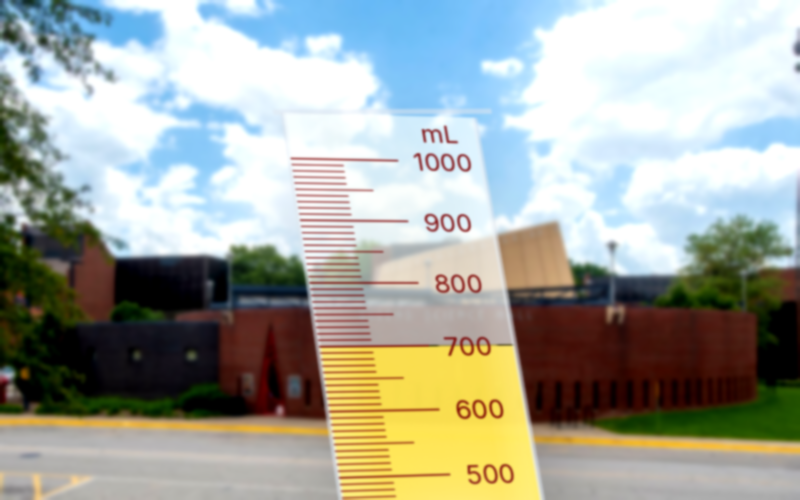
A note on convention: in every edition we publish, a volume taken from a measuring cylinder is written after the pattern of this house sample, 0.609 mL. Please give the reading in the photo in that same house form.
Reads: 700 mL
